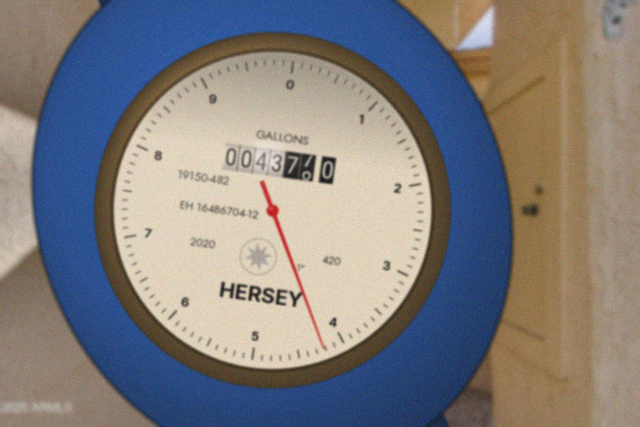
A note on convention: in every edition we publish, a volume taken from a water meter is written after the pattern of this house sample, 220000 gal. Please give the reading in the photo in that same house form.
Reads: 43774.2 gal
